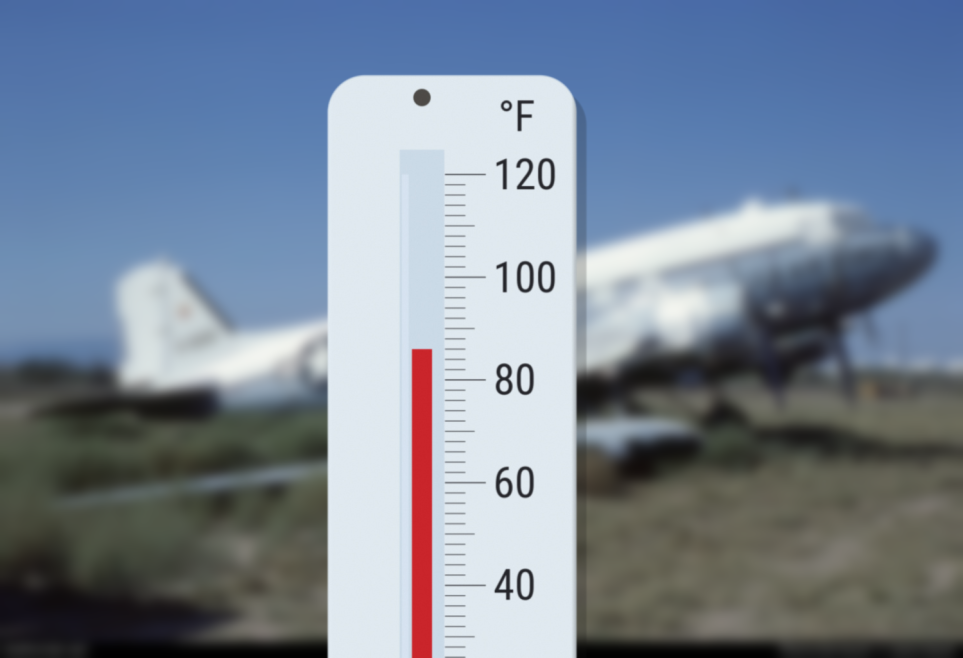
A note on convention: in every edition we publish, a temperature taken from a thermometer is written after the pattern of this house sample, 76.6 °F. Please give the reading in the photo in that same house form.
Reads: 86 °F
